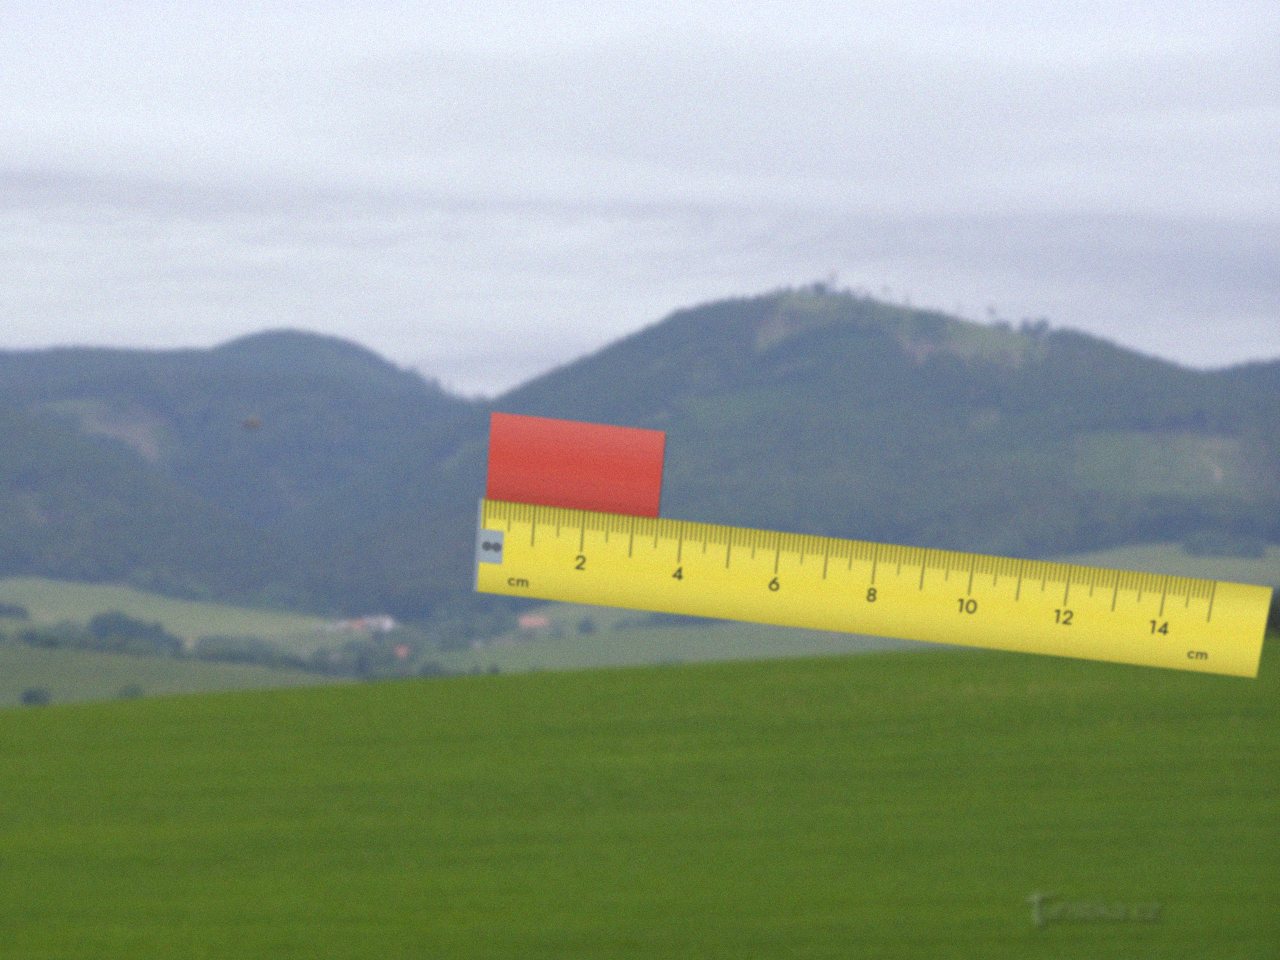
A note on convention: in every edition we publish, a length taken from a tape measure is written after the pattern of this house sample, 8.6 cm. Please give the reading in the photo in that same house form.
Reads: 3.5 cm
